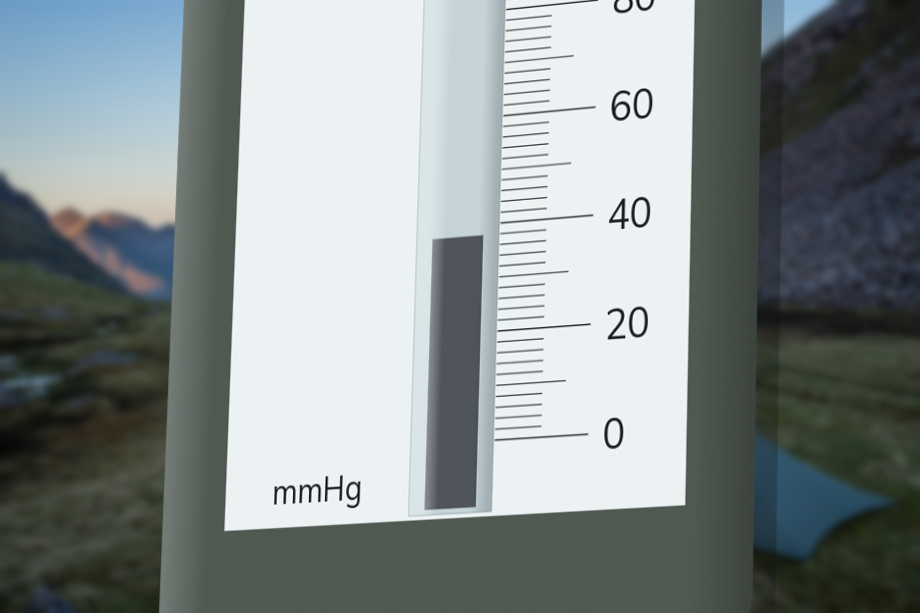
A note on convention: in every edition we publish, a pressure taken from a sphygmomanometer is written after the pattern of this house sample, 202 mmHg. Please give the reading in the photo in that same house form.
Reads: 38 mmHg
